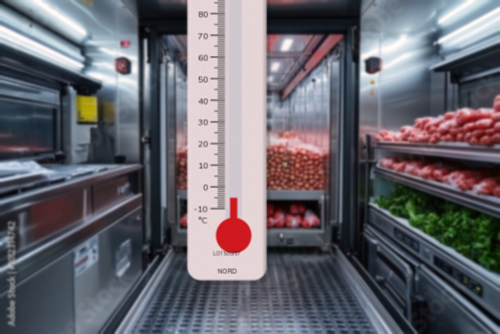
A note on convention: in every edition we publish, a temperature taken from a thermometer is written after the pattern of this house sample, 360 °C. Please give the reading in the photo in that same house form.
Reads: -5 °C
